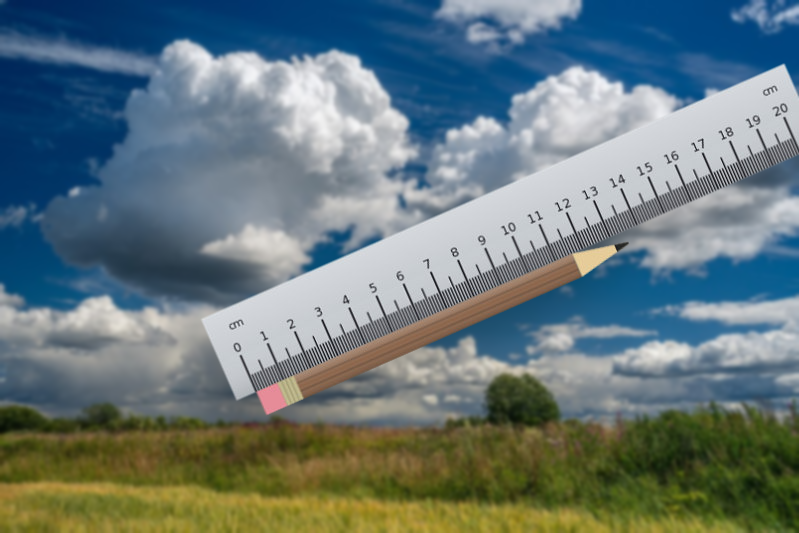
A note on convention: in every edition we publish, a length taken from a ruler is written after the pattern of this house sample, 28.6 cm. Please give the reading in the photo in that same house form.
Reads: 13.5 cm
